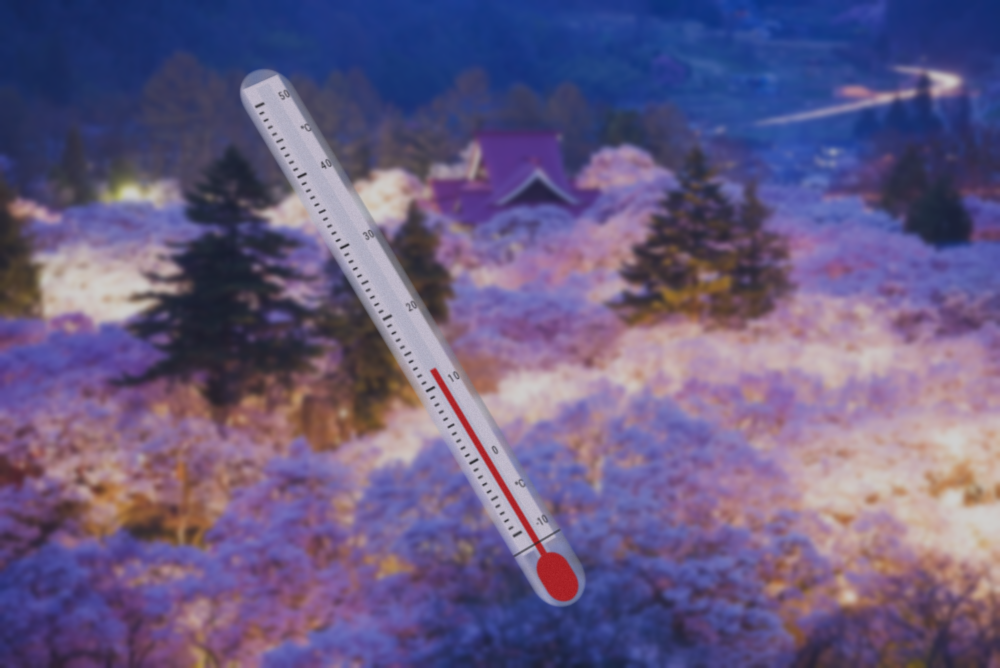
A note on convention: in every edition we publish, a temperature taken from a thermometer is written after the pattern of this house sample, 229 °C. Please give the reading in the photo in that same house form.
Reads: 12 °C
